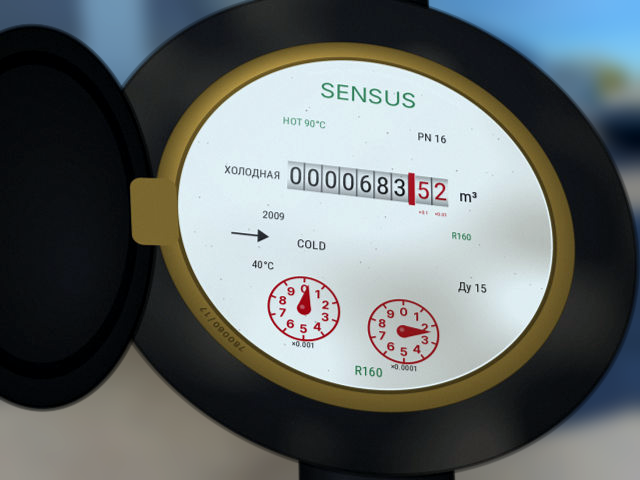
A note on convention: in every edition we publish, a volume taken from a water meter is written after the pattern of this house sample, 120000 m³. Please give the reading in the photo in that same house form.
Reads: 683.5202 m³
